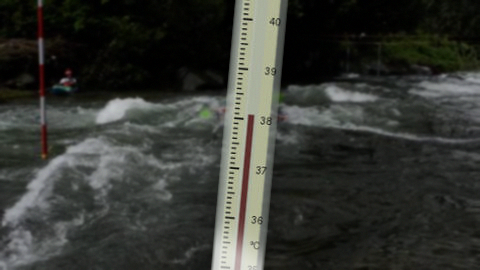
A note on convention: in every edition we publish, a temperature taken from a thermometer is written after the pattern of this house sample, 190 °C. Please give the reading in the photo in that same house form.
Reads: 38.1 °C
